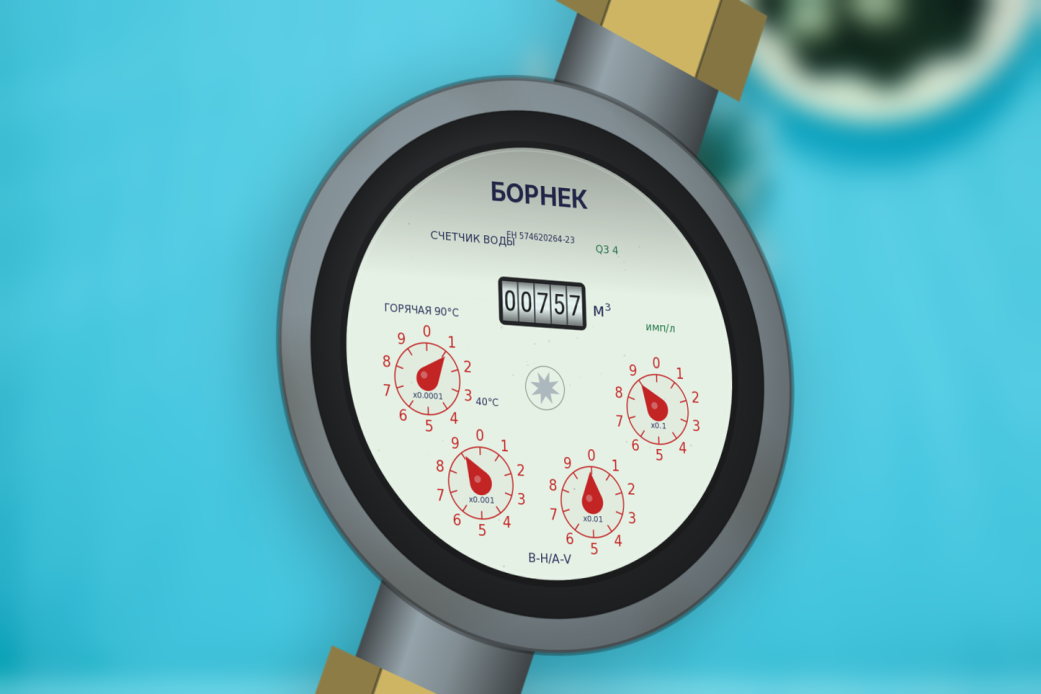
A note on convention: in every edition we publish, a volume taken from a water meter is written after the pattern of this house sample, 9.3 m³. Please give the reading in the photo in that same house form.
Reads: 757.8991 m³
